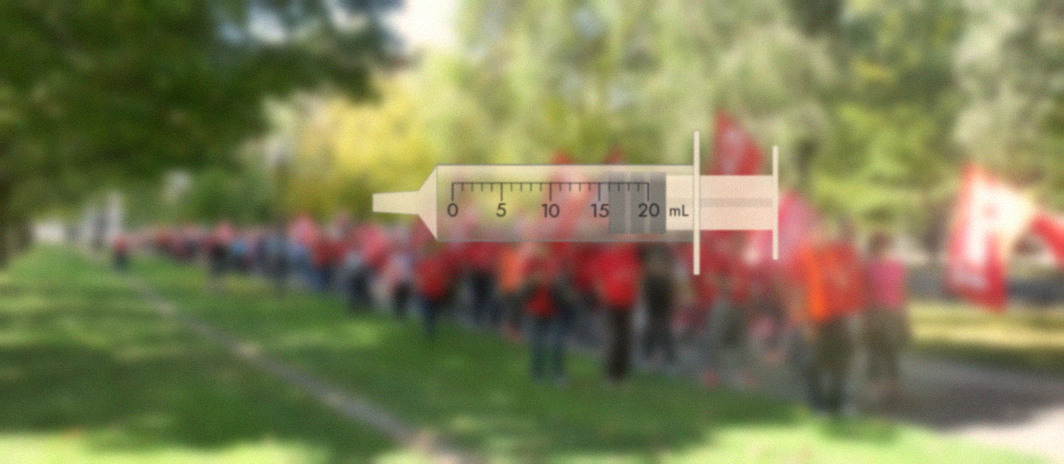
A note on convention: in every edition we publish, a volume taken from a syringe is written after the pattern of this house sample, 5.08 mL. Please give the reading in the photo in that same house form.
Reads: 16 mL
